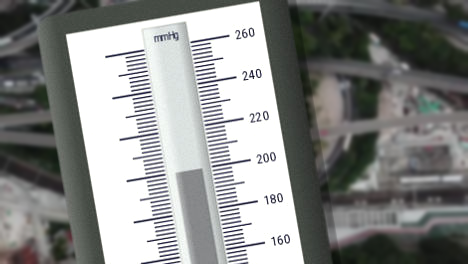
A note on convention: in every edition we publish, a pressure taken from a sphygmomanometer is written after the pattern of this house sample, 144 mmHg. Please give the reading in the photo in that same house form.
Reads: 200 mmHg
